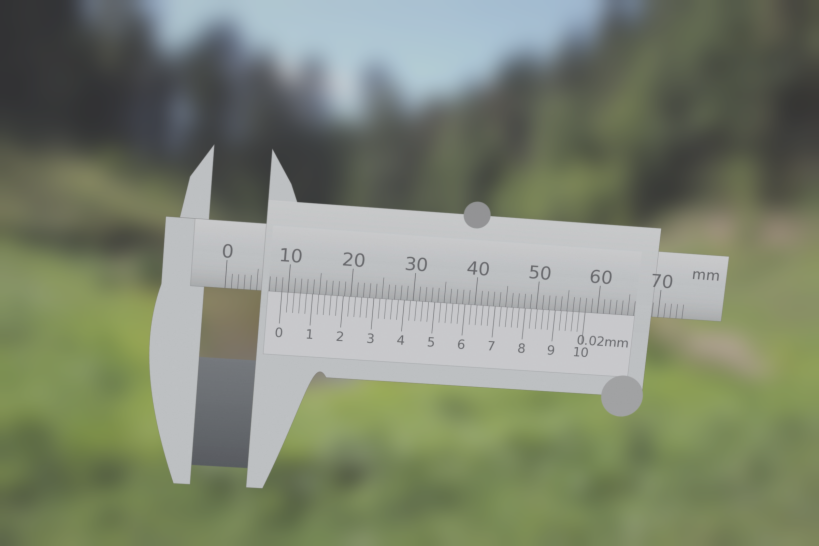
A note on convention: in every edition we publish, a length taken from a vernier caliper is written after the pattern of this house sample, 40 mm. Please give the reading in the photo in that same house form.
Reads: 9.0 mm
